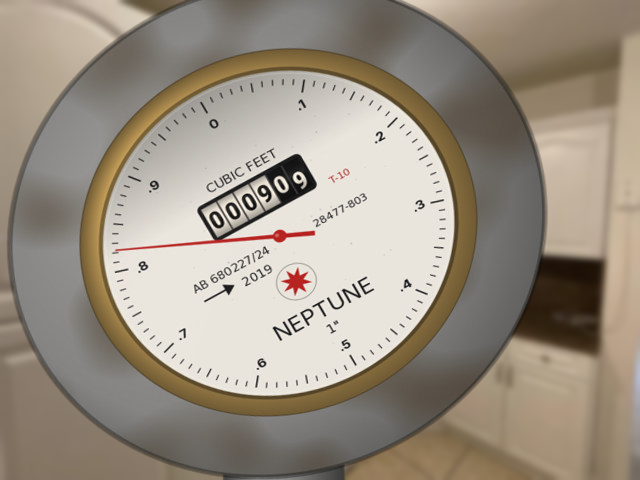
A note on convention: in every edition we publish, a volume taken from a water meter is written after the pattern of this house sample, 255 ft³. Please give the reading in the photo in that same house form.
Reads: 908.82 ft³
